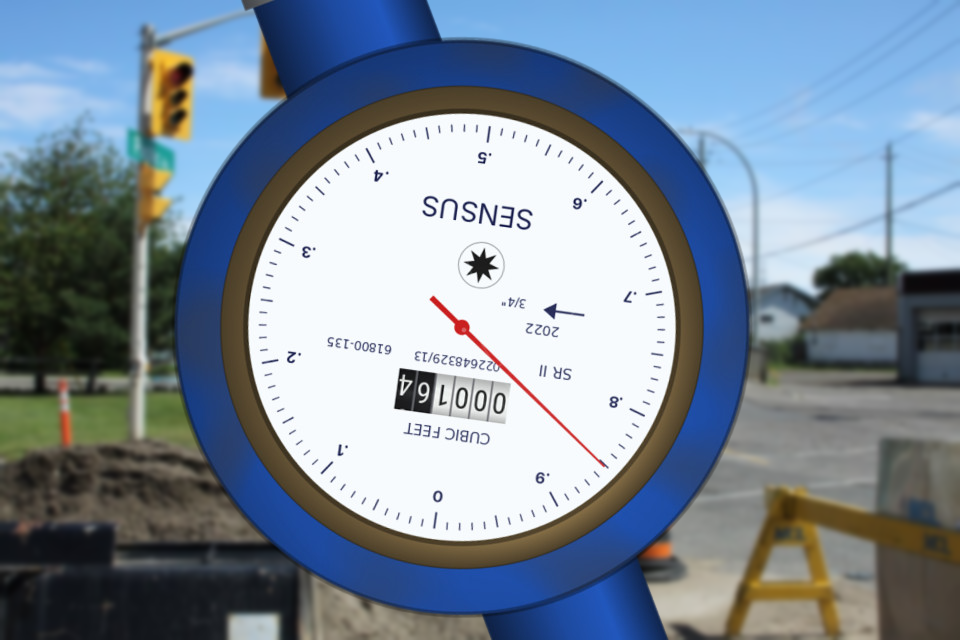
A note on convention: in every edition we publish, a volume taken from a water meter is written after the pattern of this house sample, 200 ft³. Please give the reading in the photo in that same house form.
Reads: 163.85 ft³
